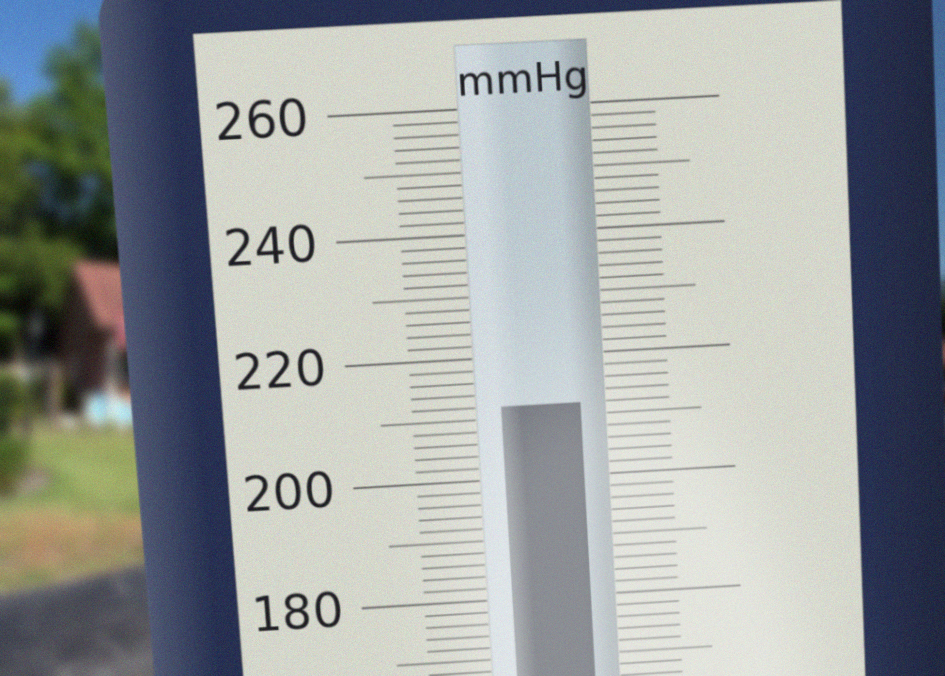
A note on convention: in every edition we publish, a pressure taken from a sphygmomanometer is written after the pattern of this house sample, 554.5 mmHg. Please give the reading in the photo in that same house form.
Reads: 212 mmHg
